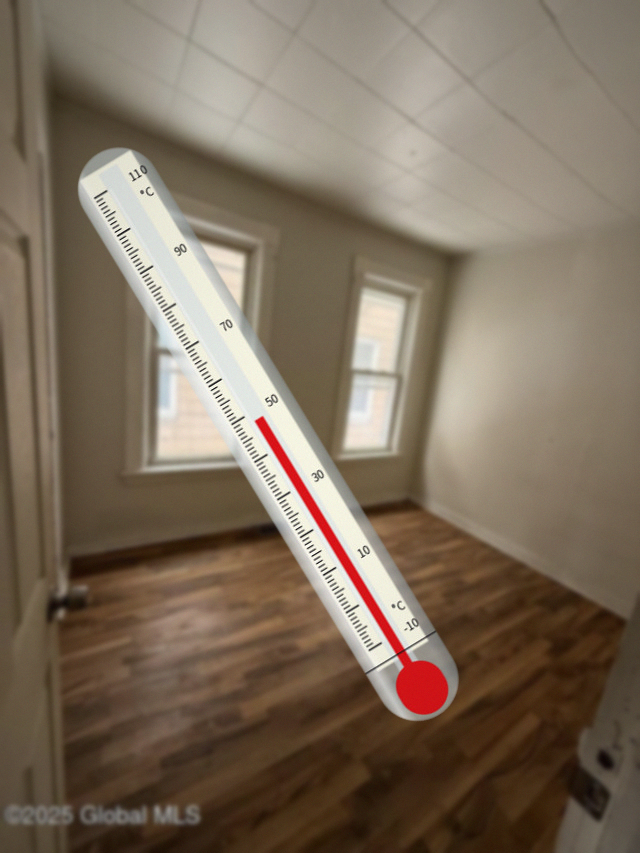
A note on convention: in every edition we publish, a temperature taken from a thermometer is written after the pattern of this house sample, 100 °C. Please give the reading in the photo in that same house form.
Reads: 48 °C
